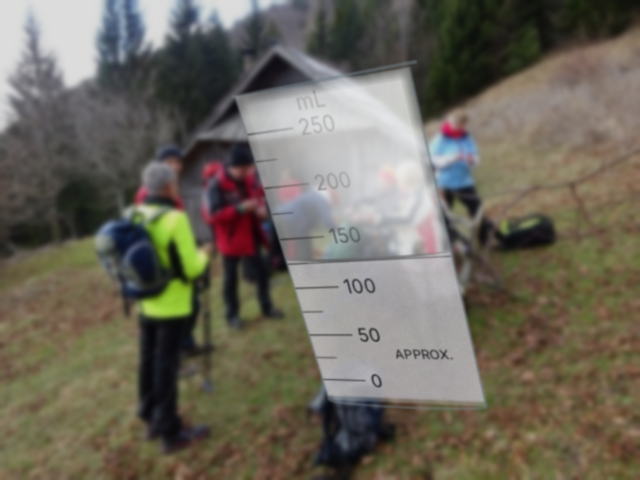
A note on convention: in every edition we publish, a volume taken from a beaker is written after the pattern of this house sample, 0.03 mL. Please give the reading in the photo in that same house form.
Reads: 125 mL
